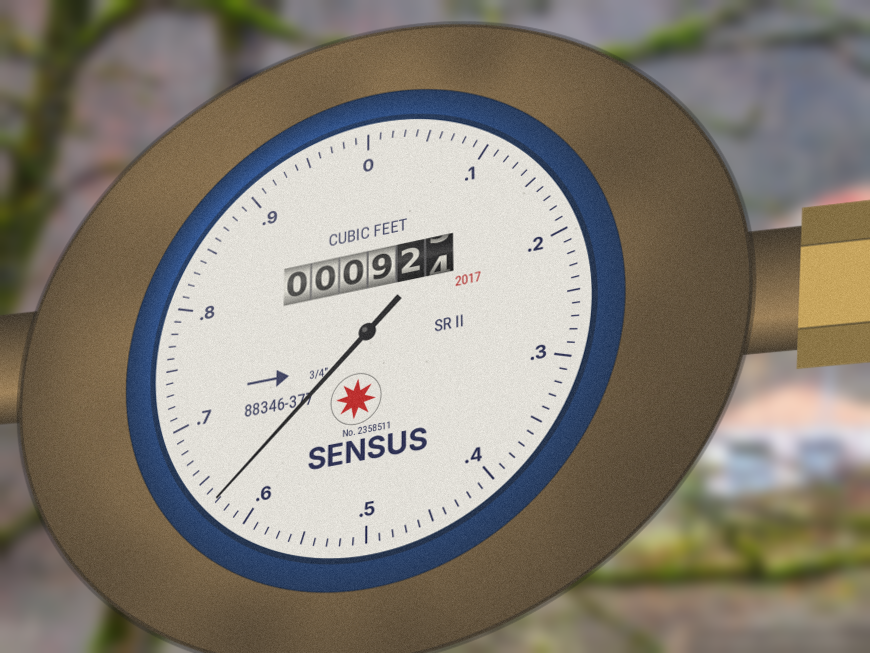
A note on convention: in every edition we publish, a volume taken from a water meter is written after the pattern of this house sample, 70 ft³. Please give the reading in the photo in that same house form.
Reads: 923.63 ft³
